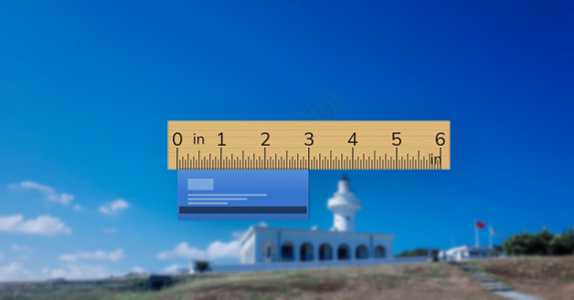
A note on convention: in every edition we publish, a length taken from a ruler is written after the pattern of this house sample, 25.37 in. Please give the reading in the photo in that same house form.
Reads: 3 in
